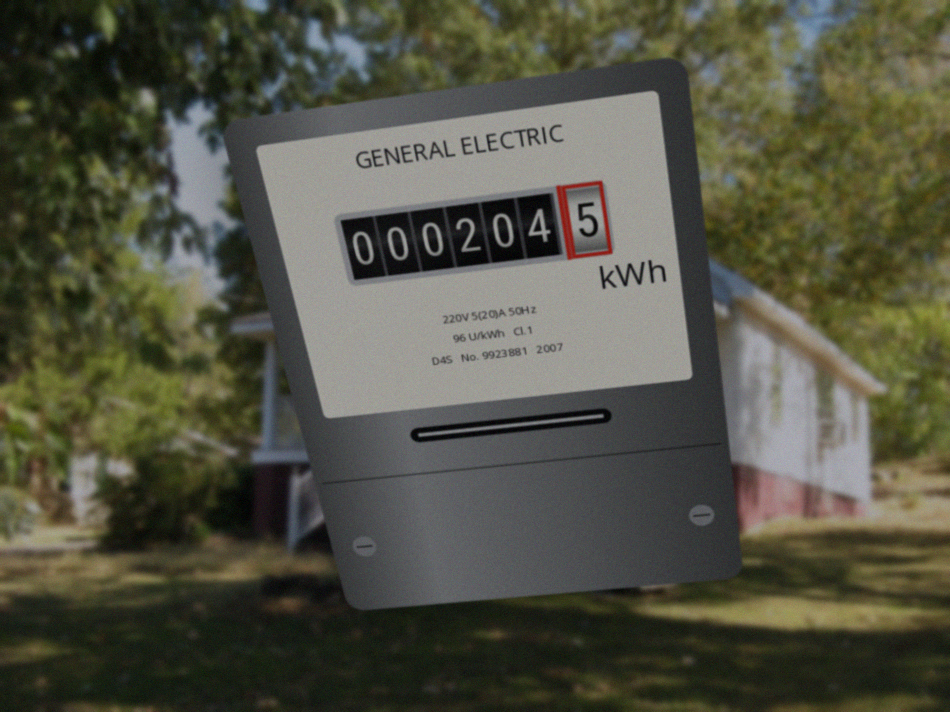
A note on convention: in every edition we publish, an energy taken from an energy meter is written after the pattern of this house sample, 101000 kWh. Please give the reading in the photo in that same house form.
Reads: 204.5 kWh
